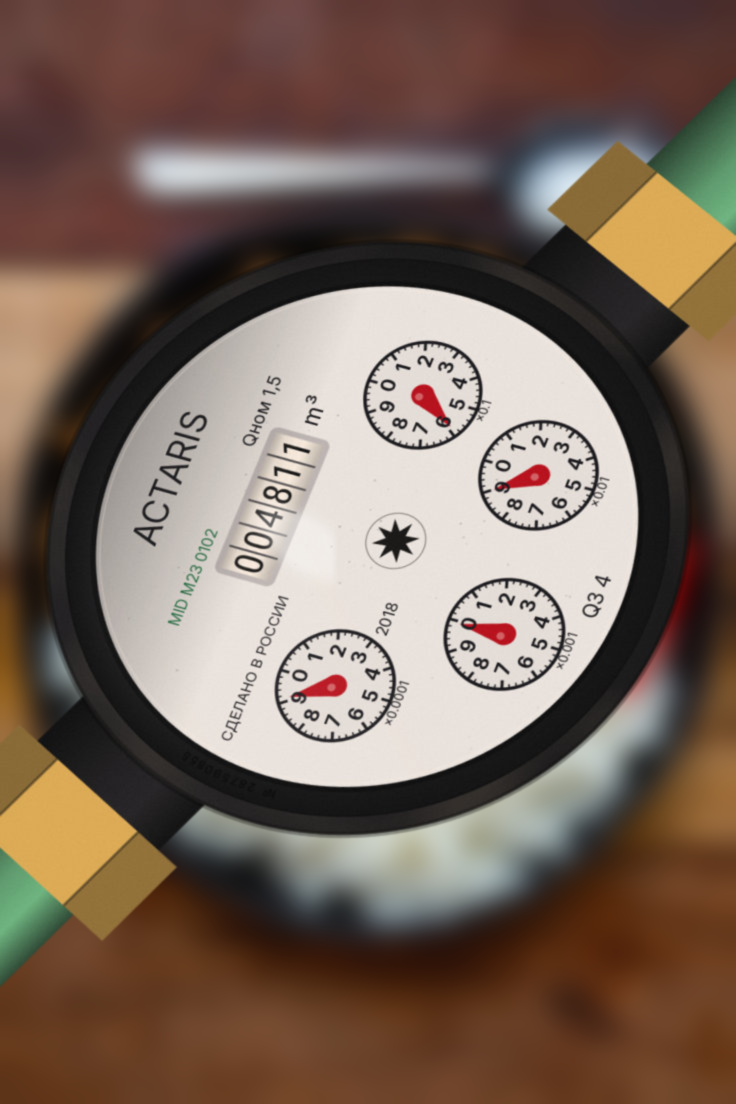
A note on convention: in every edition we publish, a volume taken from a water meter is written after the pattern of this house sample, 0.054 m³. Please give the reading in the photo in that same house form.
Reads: 4811.5899 m³
